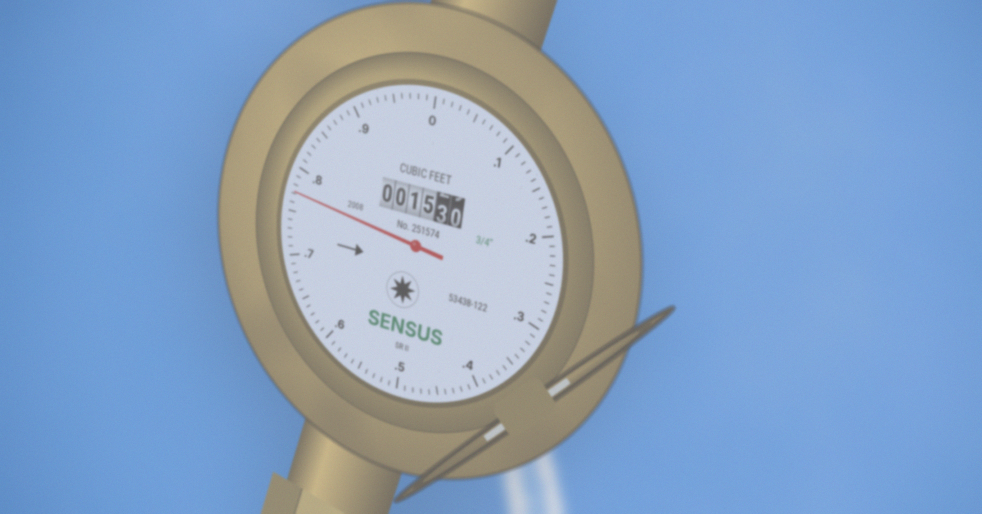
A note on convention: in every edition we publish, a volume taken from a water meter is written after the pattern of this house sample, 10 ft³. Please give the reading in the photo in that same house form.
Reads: 1529.77 ft³
